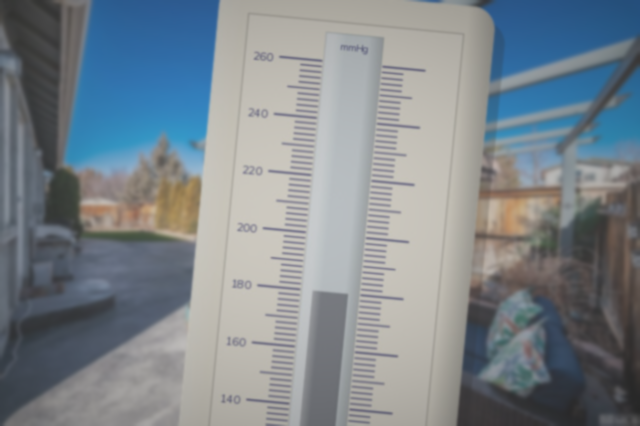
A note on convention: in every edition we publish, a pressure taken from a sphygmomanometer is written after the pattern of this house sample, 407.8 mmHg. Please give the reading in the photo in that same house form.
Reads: 180 mmHg
